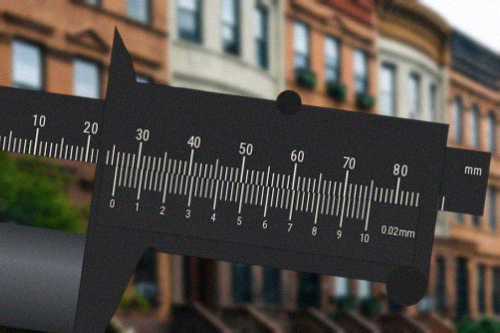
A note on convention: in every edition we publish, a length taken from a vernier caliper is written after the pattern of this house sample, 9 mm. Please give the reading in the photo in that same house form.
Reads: 26.0 mm
